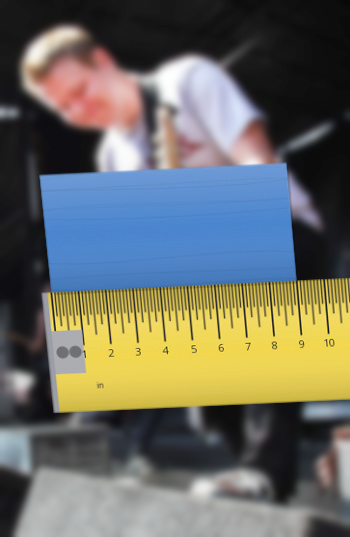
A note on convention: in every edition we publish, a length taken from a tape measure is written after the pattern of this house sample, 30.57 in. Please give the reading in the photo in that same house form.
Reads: 9 in
